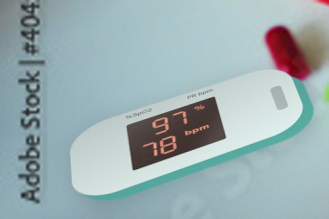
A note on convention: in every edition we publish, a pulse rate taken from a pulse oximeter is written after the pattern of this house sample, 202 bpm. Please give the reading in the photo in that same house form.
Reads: 78 bpm
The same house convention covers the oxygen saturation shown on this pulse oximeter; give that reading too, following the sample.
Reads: 97 %
